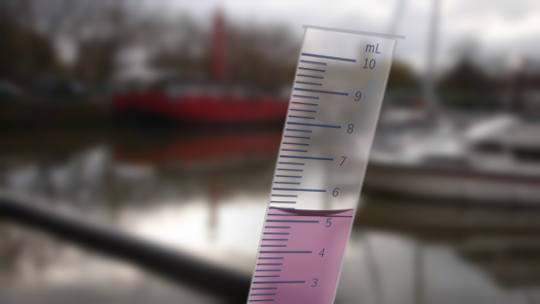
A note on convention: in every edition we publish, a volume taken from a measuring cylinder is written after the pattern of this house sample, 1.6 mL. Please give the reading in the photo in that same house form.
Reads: 5.2 mL
